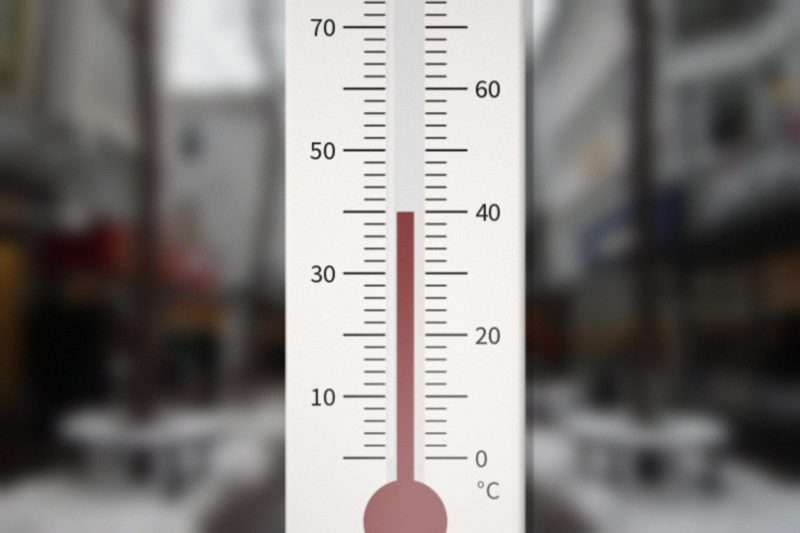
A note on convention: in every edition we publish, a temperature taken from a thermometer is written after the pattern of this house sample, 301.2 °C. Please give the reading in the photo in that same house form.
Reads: 40 °C
